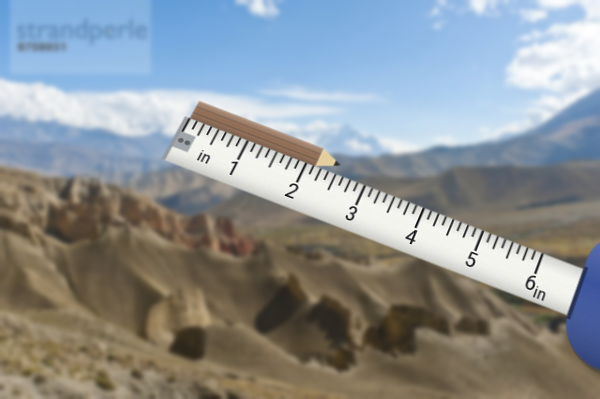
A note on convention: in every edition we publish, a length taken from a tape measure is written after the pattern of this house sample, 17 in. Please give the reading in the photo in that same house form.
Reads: 2.5 in
